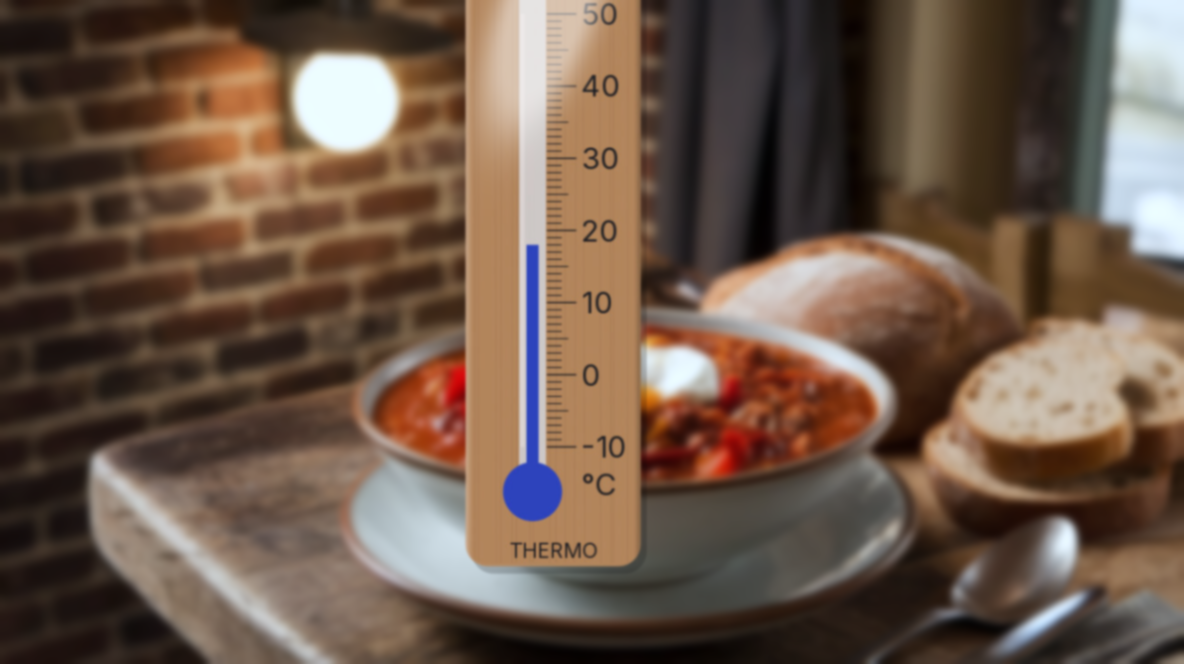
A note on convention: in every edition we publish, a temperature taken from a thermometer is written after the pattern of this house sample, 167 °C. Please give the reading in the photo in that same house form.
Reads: 18 °C
